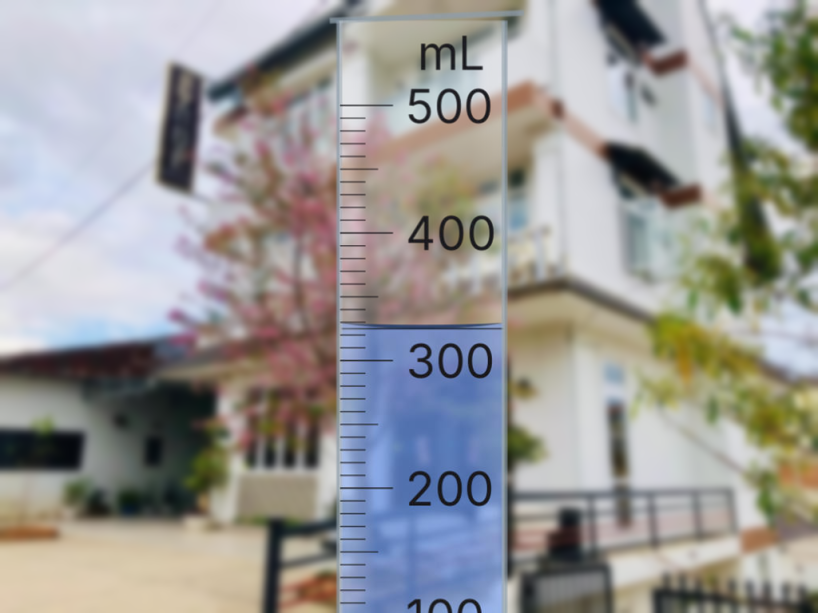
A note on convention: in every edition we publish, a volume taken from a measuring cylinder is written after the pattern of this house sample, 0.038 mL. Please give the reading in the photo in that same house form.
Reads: 325 mL
